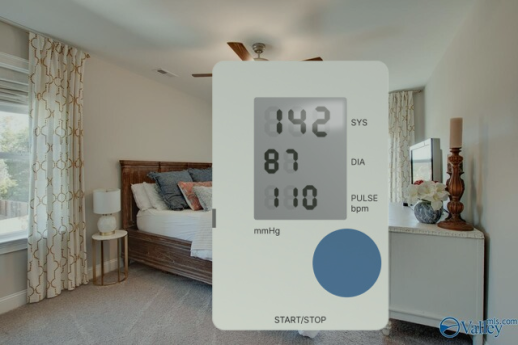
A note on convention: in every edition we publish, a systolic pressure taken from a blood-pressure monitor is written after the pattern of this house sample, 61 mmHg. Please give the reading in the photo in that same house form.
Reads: 142 mmHg
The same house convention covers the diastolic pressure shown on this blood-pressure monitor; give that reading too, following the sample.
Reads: 87 mmHg
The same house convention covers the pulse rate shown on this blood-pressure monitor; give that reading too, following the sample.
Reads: 110 bpm
